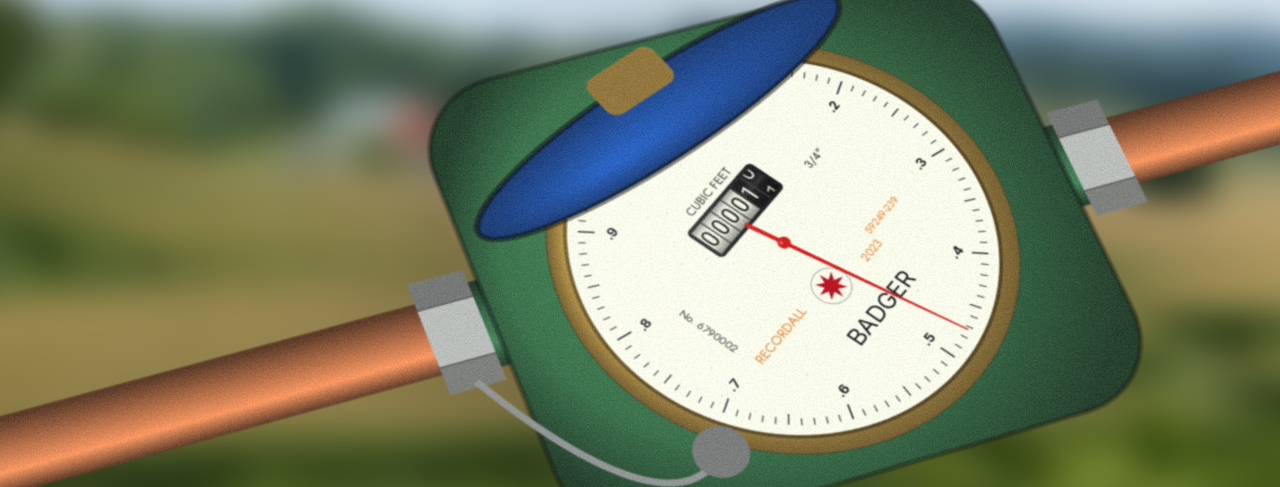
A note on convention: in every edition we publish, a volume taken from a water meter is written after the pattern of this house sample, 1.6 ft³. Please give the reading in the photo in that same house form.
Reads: 10.47 ft³
